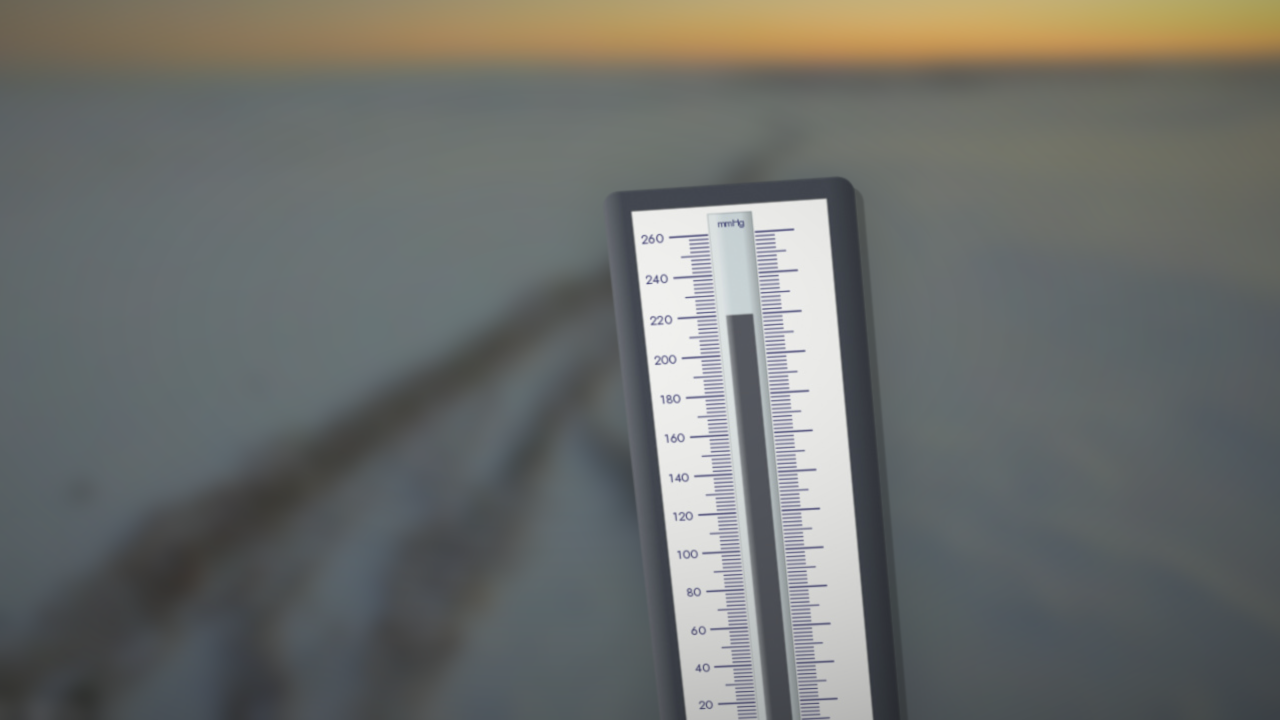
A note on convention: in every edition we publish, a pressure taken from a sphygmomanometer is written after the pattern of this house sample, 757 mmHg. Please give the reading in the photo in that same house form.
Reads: 220 mmHg
